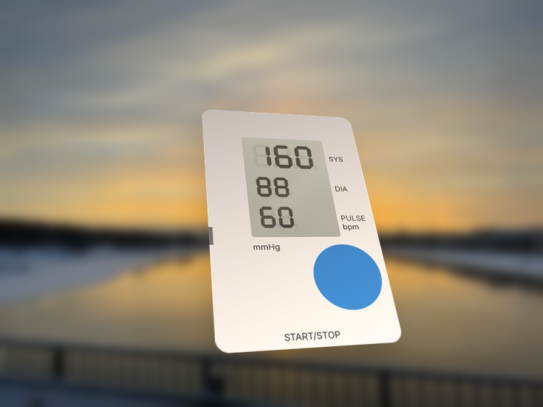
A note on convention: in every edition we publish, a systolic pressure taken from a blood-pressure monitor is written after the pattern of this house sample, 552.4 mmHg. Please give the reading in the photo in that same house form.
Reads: 160 mmHg
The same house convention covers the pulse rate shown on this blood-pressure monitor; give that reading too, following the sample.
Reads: 60 bpm
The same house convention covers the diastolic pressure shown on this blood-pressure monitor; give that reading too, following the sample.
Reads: 88 mmHg
